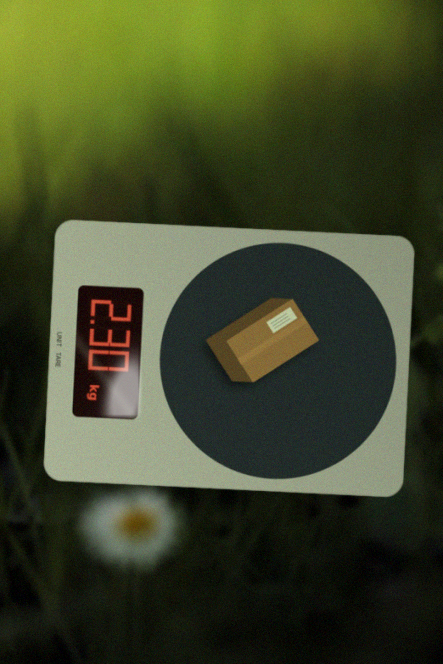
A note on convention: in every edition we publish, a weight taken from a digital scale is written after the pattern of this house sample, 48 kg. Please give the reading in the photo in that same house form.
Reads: 2.30 kg
